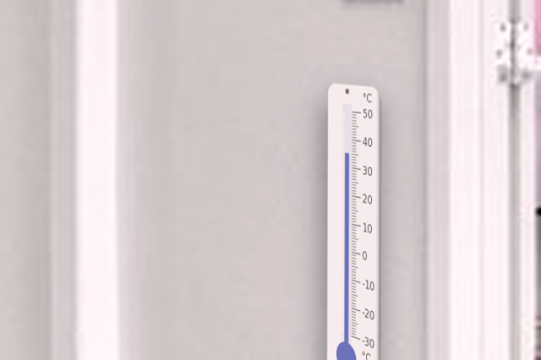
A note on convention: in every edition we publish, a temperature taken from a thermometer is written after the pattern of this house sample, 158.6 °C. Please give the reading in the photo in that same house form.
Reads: 35 °C
